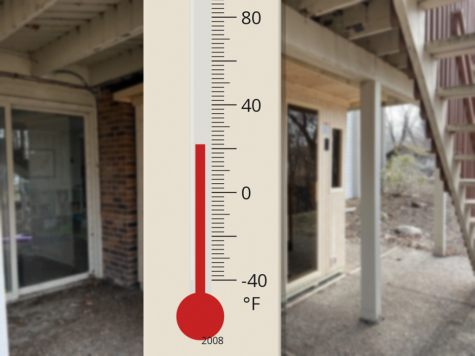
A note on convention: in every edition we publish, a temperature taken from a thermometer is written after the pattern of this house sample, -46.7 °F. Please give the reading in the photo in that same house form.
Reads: 22 °F
